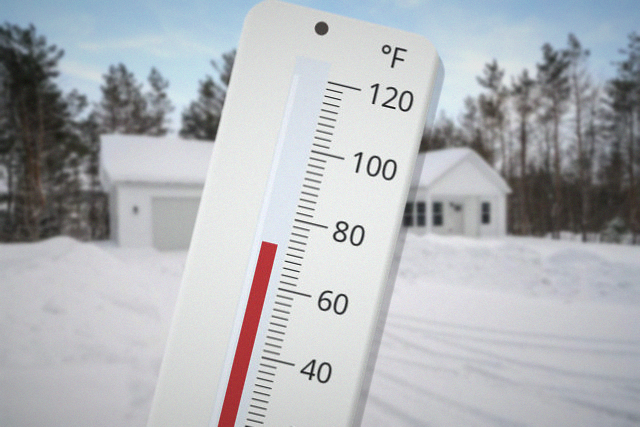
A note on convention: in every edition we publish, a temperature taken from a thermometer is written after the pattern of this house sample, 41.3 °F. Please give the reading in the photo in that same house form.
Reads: 72 °F
